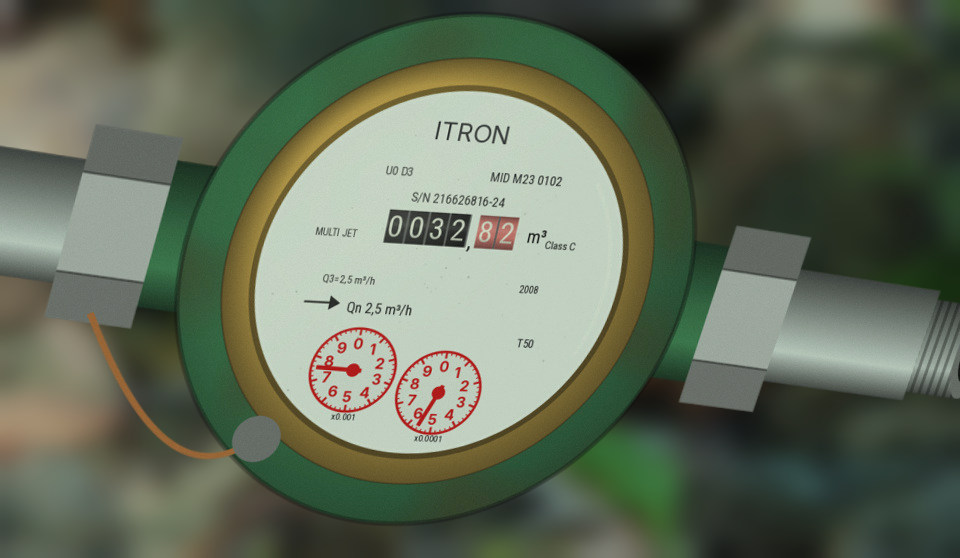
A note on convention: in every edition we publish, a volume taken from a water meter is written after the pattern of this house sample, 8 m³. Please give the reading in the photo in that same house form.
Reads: 32.8275 m³
